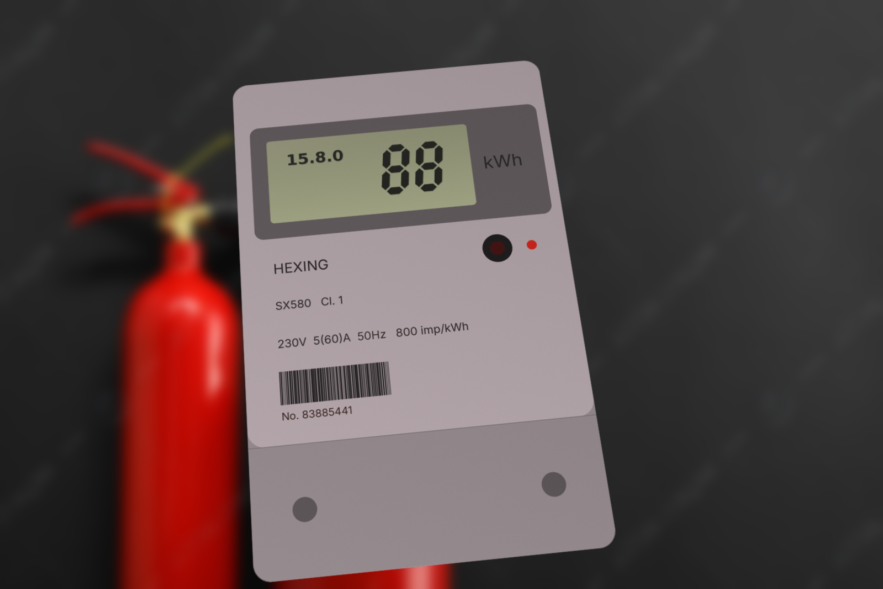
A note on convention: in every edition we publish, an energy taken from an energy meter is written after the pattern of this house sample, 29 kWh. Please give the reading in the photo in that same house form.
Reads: 88 kWh
